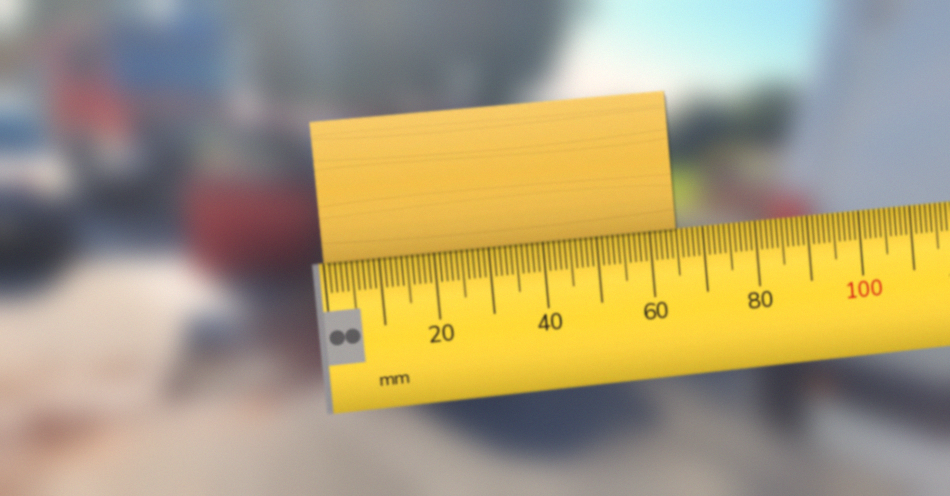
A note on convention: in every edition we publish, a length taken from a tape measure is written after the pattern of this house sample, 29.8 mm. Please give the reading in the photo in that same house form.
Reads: 65 mm
